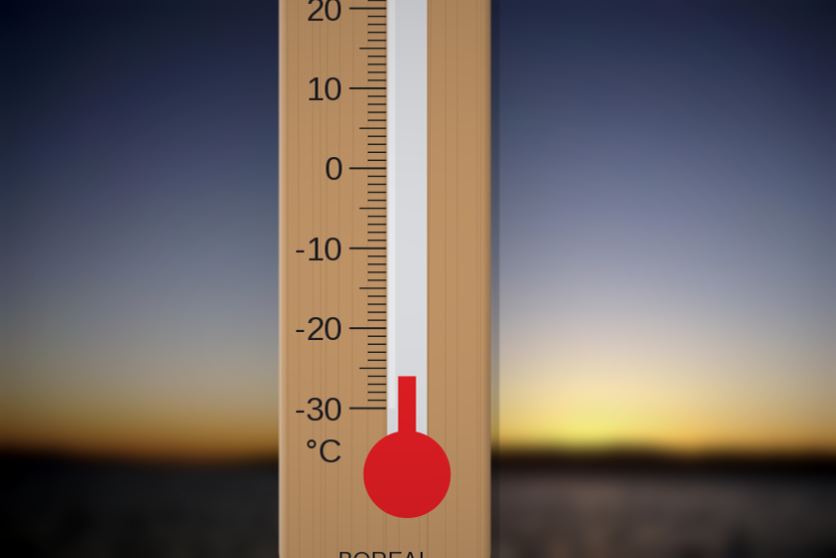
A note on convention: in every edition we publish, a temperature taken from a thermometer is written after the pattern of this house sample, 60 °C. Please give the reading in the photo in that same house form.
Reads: -26 °C
